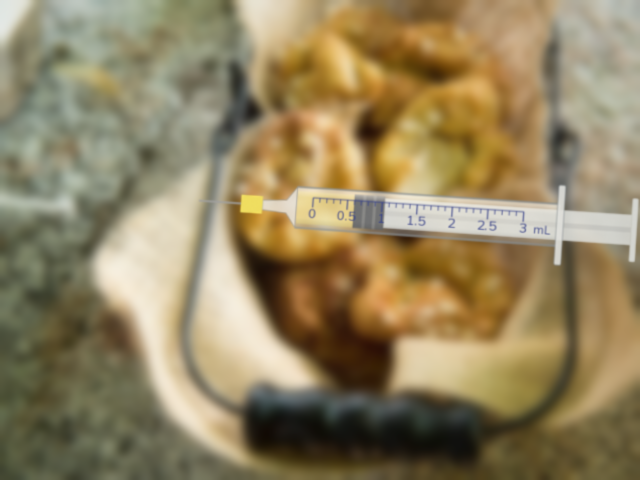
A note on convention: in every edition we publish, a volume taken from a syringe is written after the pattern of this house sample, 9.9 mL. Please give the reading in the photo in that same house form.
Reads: 0.6 mL
